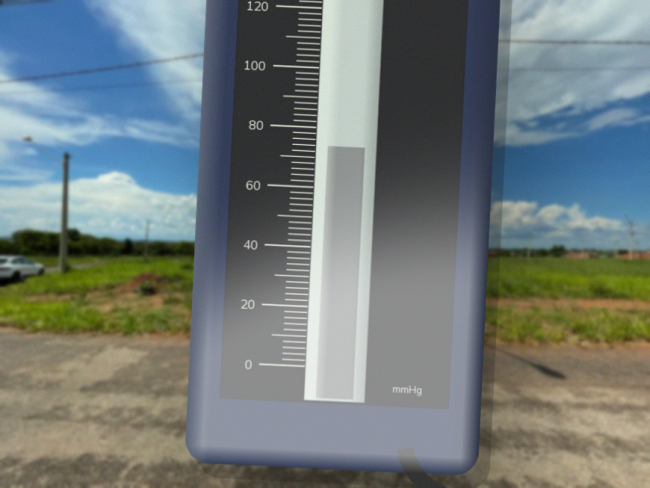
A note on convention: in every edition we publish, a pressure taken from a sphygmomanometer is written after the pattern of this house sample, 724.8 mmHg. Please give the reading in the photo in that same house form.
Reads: 74 mmHg
